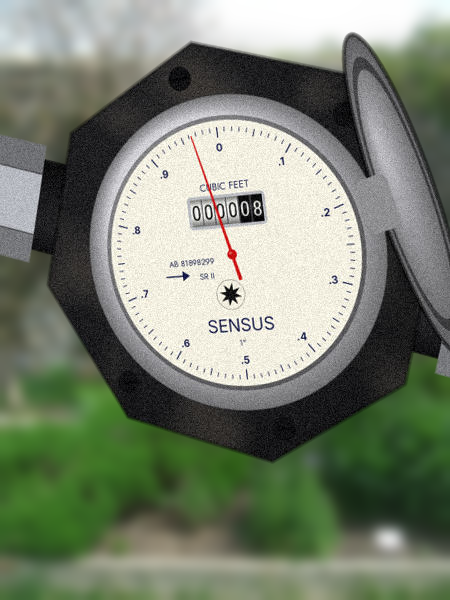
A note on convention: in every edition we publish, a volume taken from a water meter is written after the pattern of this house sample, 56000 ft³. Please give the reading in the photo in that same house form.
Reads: 7.96 ft³
